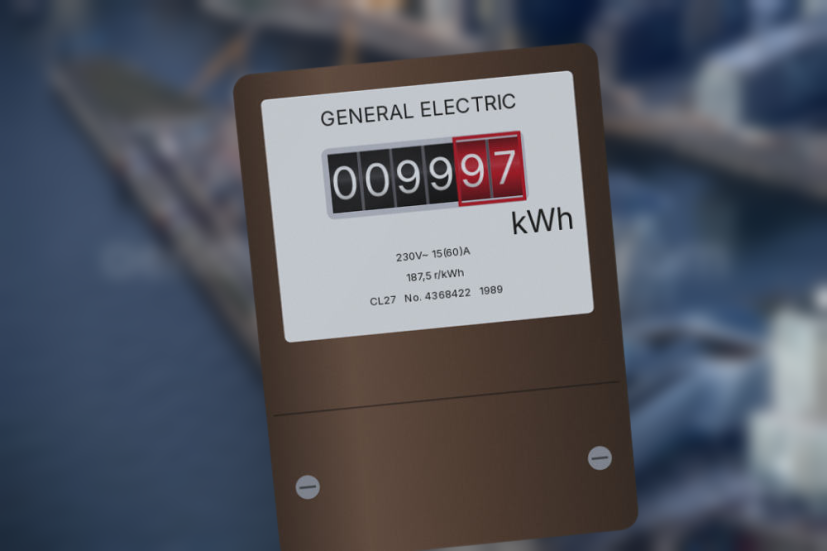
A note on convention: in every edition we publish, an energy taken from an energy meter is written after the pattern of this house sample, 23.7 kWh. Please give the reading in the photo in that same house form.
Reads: 99.97 kWh
